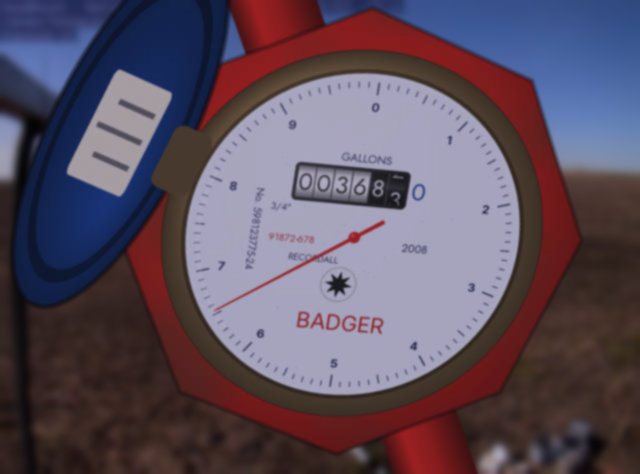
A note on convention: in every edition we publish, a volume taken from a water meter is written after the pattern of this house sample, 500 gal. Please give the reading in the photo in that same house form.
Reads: 36826.5 gal
